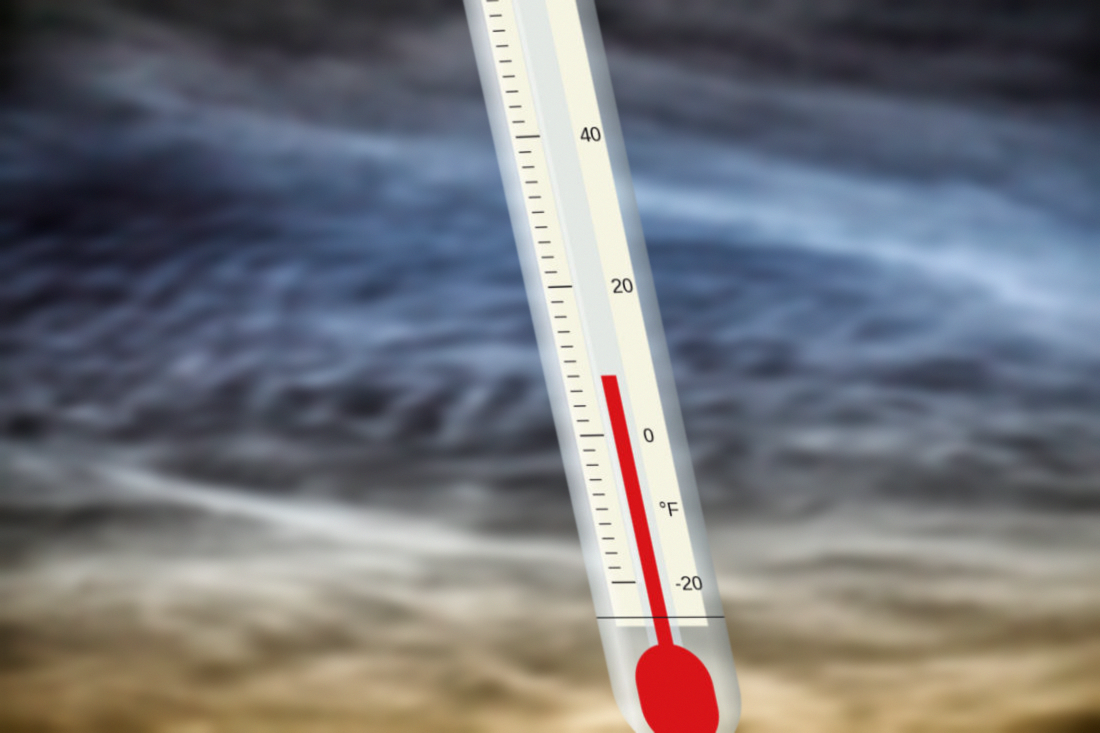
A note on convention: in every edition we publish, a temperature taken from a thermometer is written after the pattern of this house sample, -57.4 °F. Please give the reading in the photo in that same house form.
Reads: 8 °F
